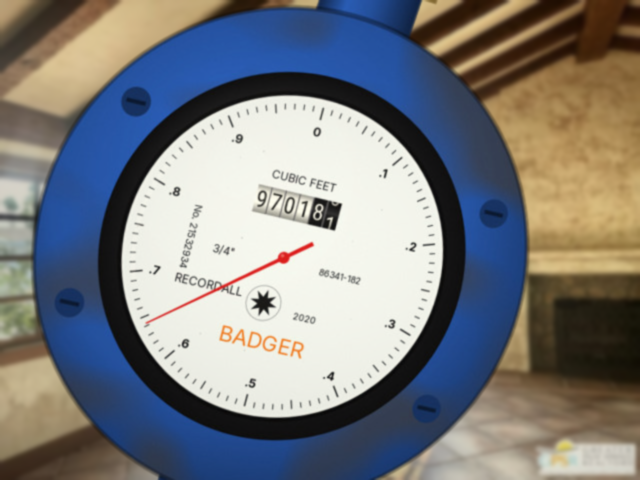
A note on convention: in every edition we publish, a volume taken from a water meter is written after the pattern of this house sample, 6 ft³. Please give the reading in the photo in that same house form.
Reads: 970180.64 ft³
